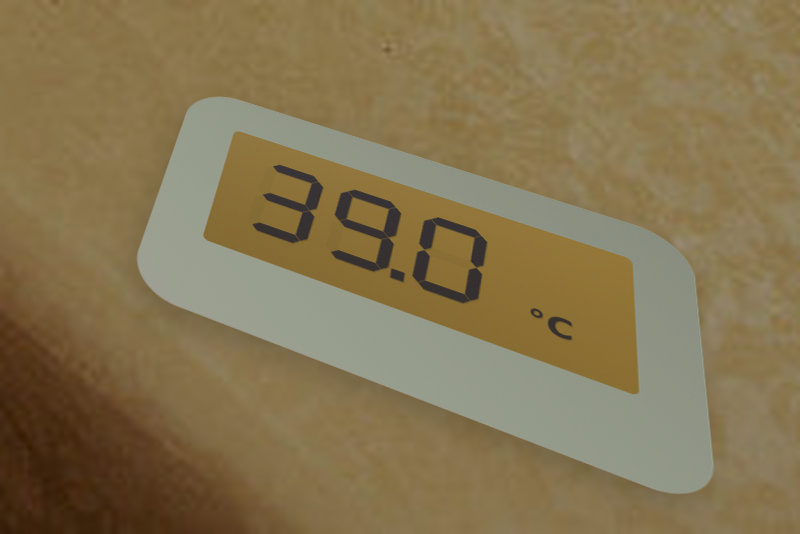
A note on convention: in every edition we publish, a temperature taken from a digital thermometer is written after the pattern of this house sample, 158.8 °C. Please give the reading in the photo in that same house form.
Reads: 39.0 °C
